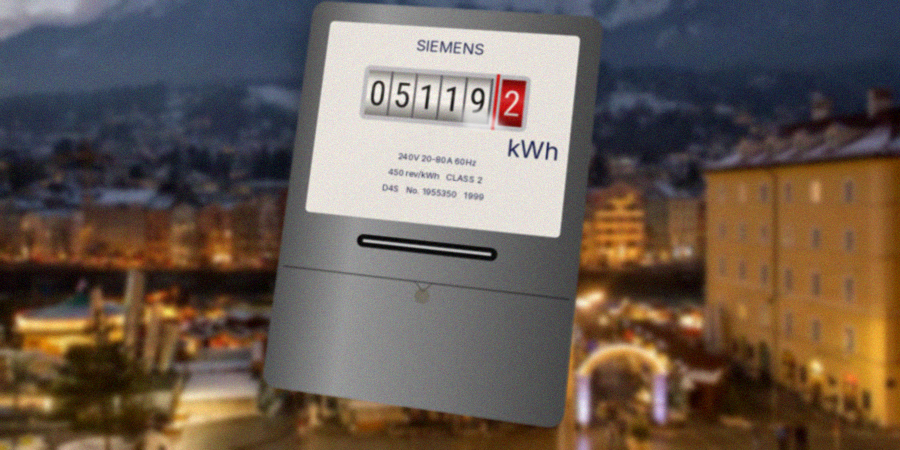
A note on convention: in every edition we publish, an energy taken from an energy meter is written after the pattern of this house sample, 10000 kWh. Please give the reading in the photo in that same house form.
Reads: 5119.2 kWh
